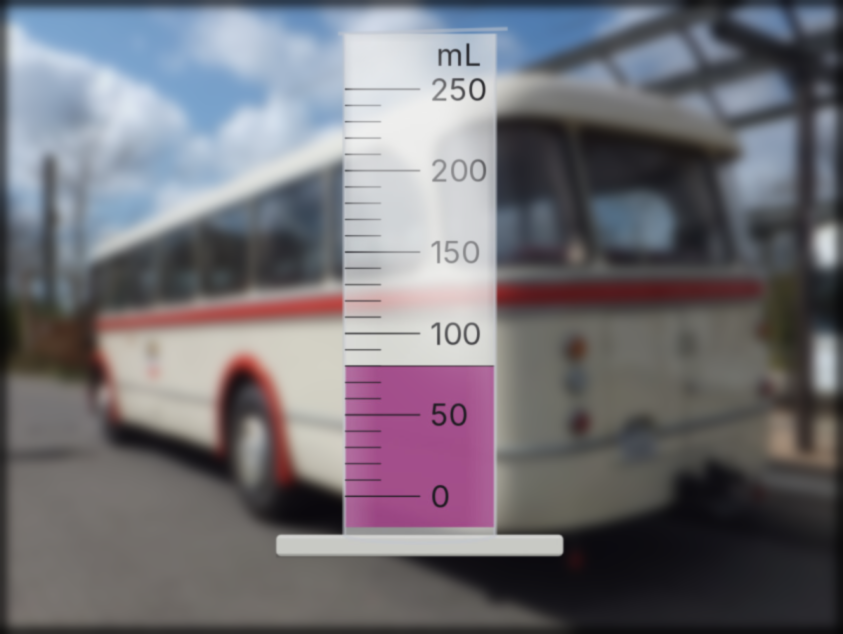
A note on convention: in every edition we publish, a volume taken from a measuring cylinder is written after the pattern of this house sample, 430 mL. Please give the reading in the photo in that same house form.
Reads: 80 mL
